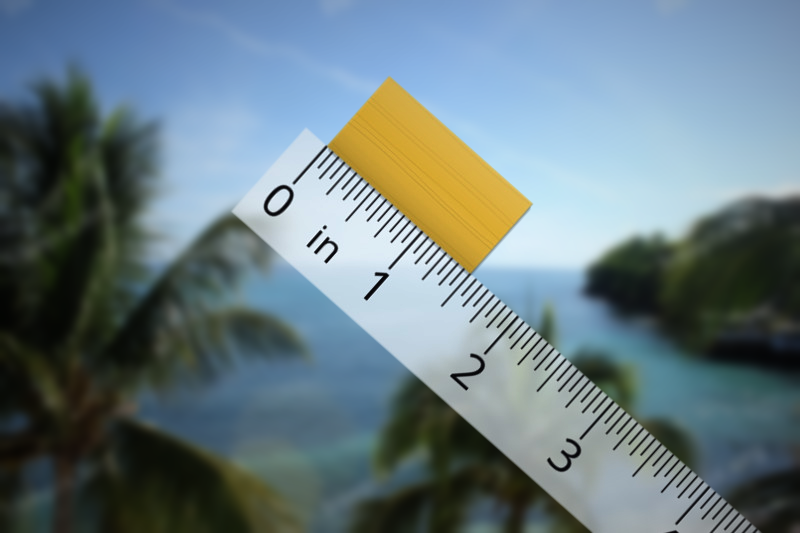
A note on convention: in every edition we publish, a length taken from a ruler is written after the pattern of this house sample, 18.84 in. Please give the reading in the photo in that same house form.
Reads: 1.5 in
